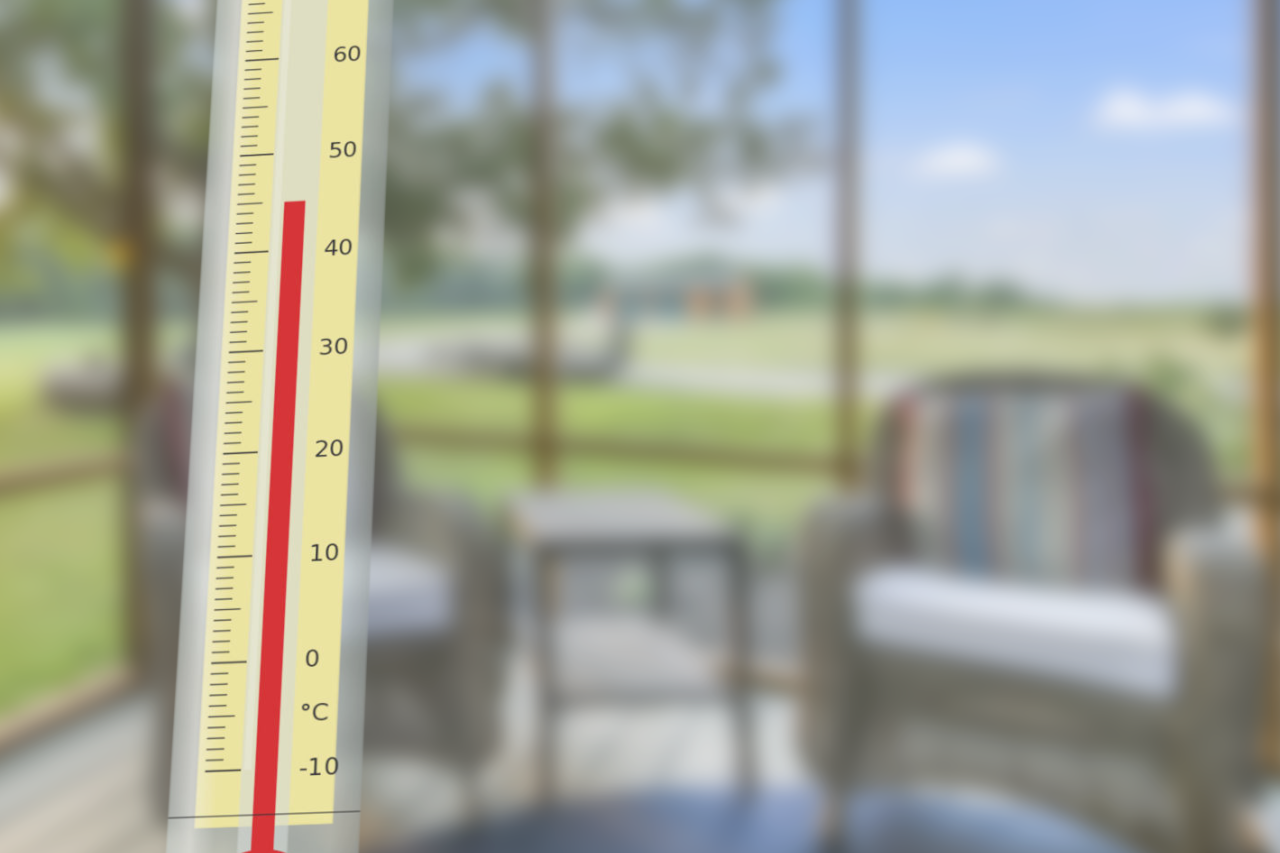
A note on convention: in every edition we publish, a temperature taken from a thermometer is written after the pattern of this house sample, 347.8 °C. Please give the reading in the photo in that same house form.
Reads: 45 °C
